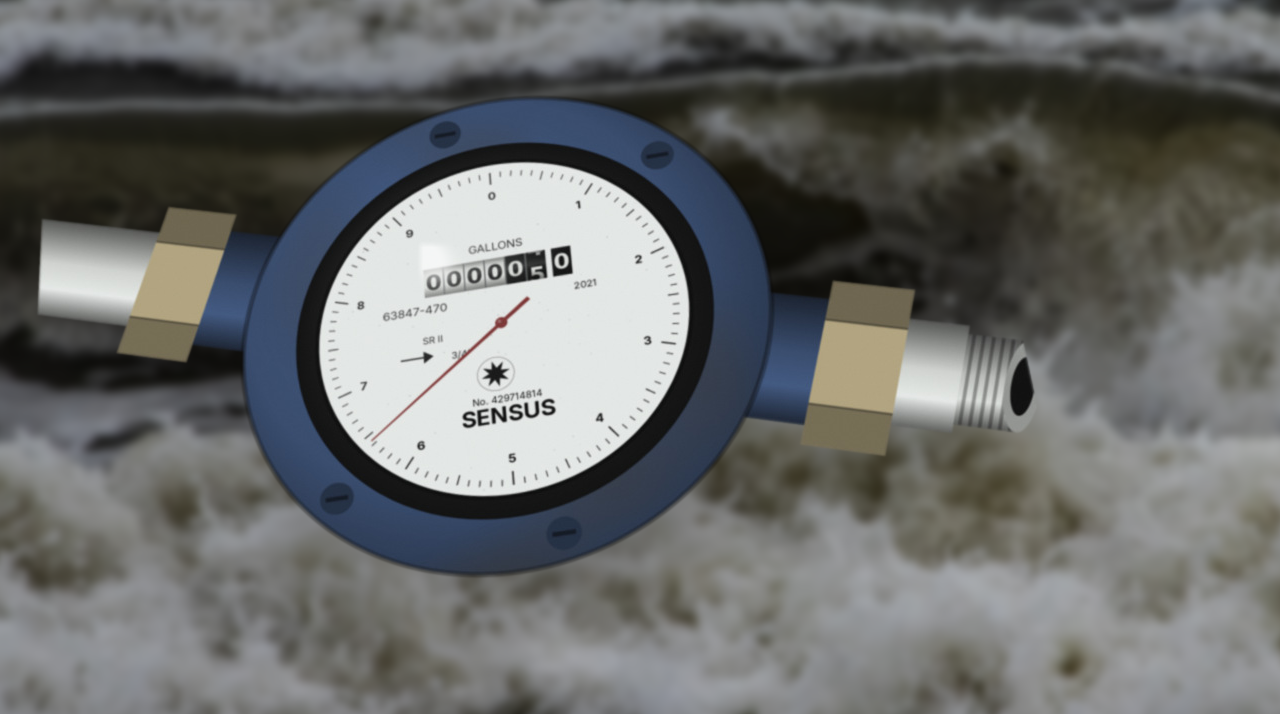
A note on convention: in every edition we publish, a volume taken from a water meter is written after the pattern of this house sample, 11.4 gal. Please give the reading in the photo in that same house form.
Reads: 46.4 gal
